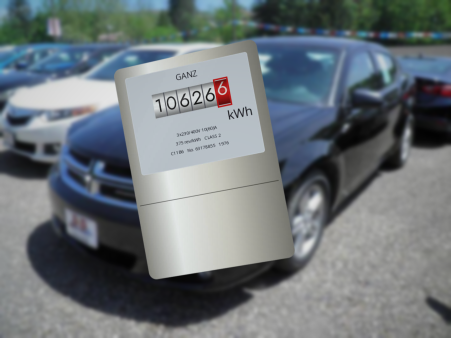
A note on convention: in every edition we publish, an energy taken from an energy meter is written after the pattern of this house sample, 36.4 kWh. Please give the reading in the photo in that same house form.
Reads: 10626.6 kWh
